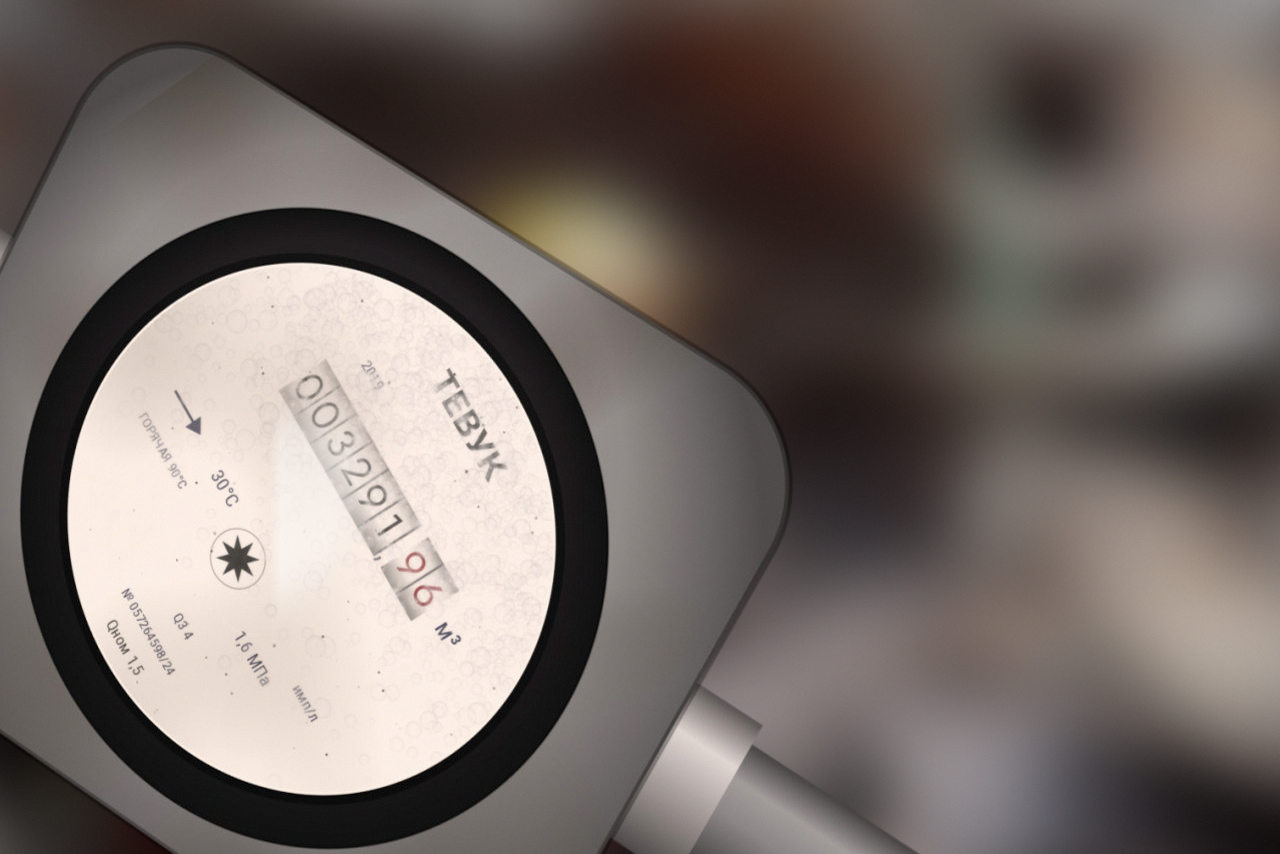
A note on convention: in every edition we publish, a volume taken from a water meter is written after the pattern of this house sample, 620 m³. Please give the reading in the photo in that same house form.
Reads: 3291.96 m³
